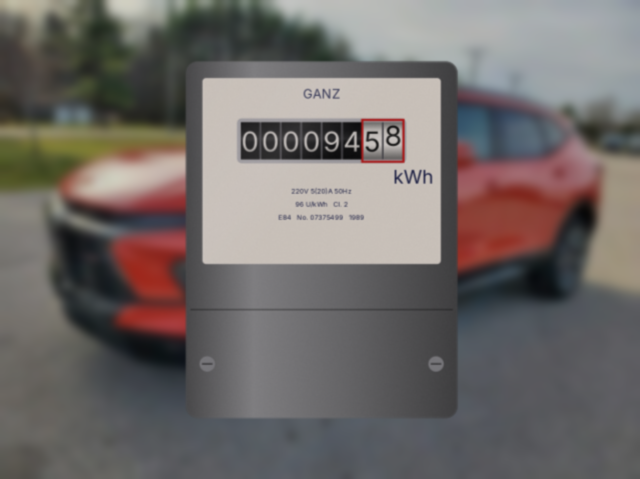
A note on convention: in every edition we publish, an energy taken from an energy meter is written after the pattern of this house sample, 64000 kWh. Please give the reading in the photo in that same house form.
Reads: 94.58 kWh
